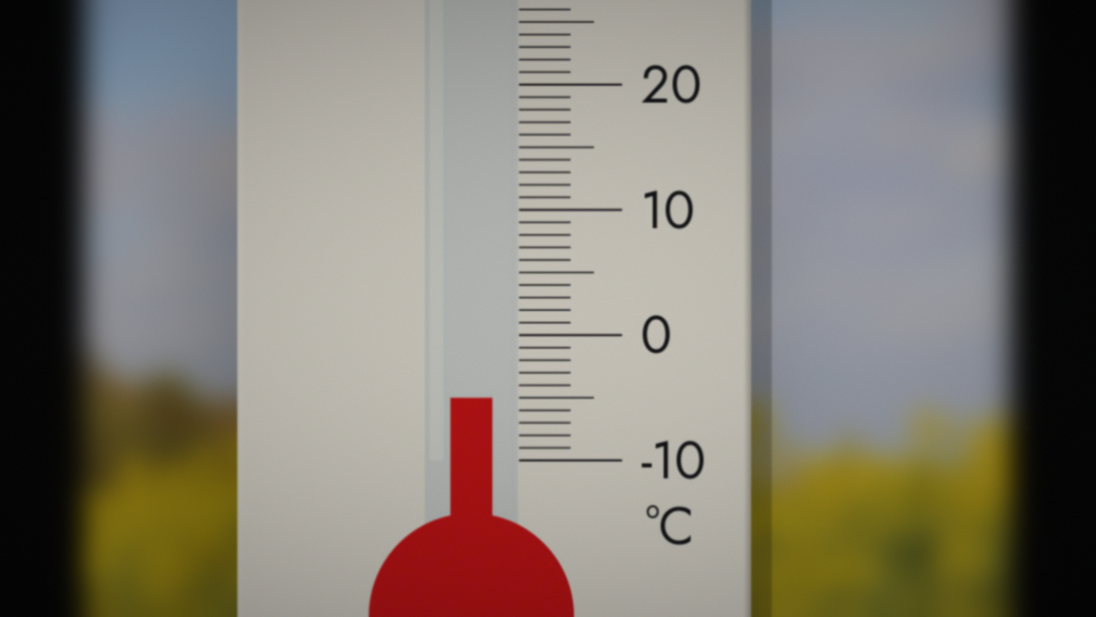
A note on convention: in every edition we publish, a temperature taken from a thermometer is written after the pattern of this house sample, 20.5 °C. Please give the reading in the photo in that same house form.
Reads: -5 °C
